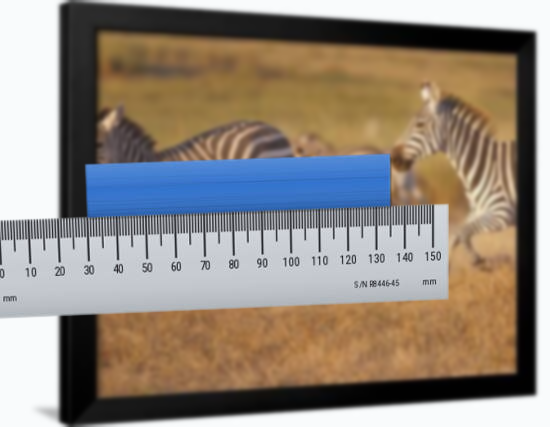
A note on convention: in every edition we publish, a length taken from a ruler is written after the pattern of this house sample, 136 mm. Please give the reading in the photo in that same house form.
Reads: 105 mm
